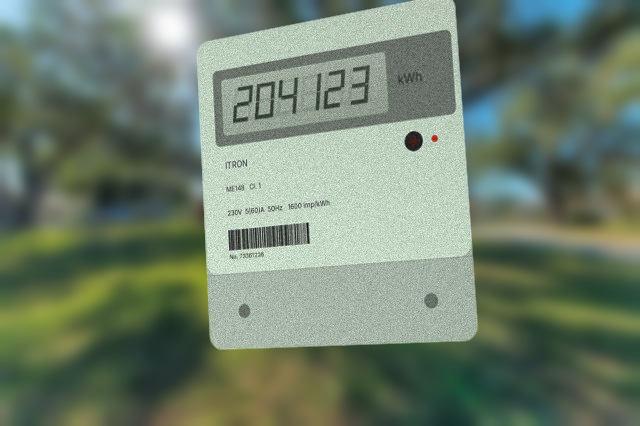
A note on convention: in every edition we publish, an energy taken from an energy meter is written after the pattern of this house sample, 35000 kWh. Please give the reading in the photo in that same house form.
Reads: 204123 kWh
